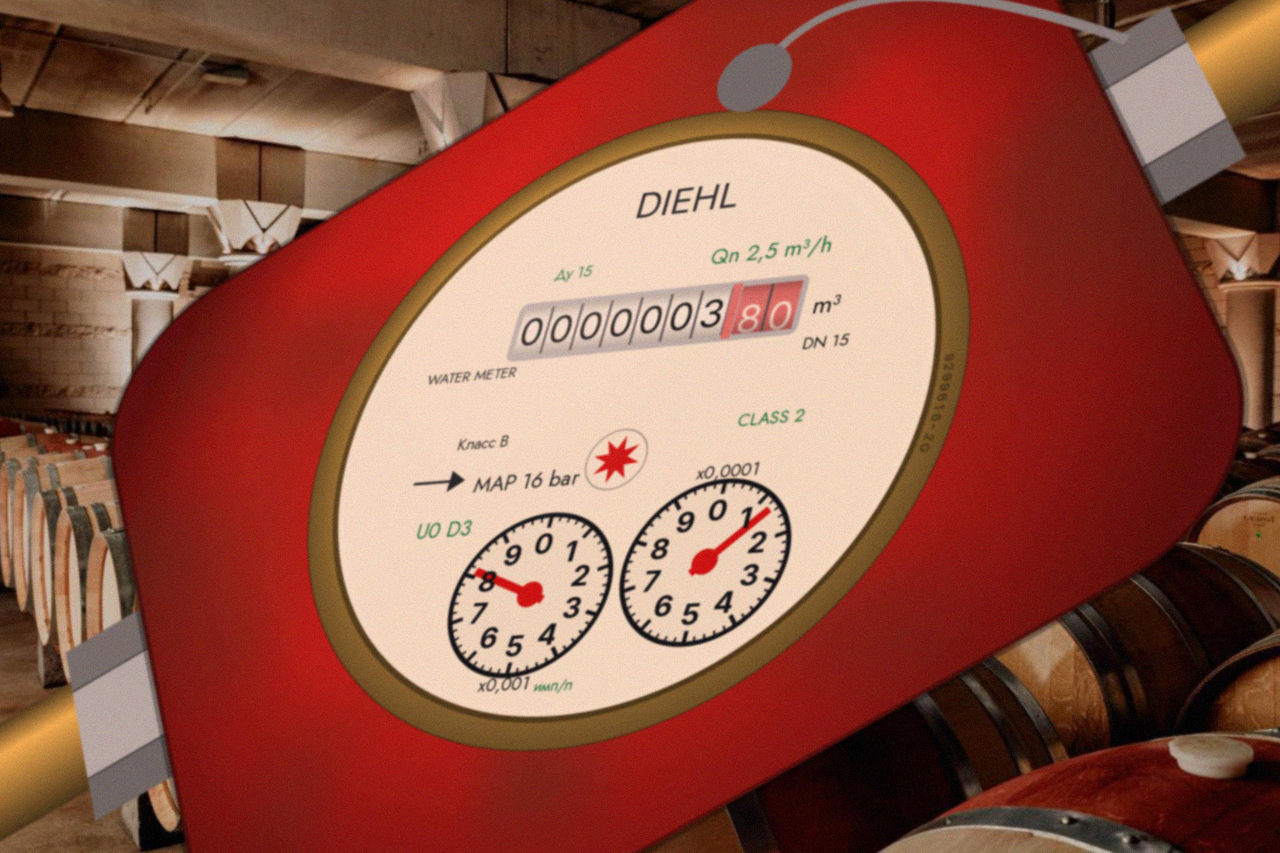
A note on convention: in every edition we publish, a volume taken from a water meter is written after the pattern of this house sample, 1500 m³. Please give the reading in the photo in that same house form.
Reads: 3.7981 m³
